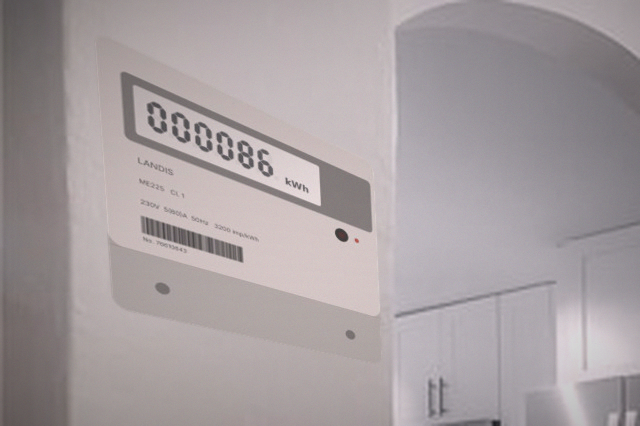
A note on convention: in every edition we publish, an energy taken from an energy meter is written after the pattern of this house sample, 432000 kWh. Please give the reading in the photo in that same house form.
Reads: 86 kWh
